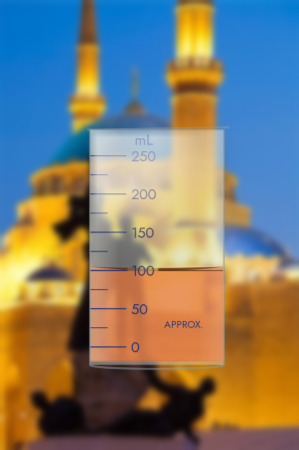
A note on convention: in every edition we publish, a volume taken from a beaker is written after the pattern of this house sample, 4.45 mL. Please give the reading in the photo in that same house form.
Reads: 100 mL
